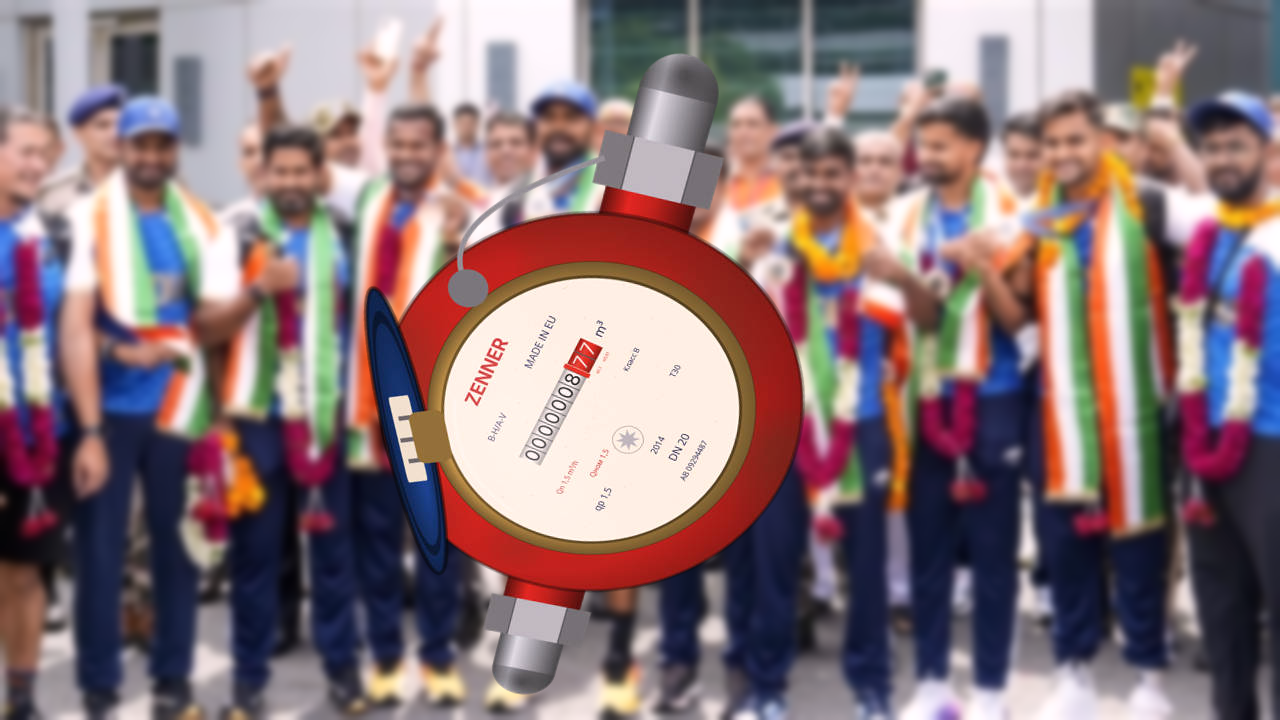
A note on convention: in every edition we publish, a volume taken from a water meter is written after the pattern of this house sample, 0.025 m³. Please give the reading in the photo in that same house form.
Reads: 8.77 m³
